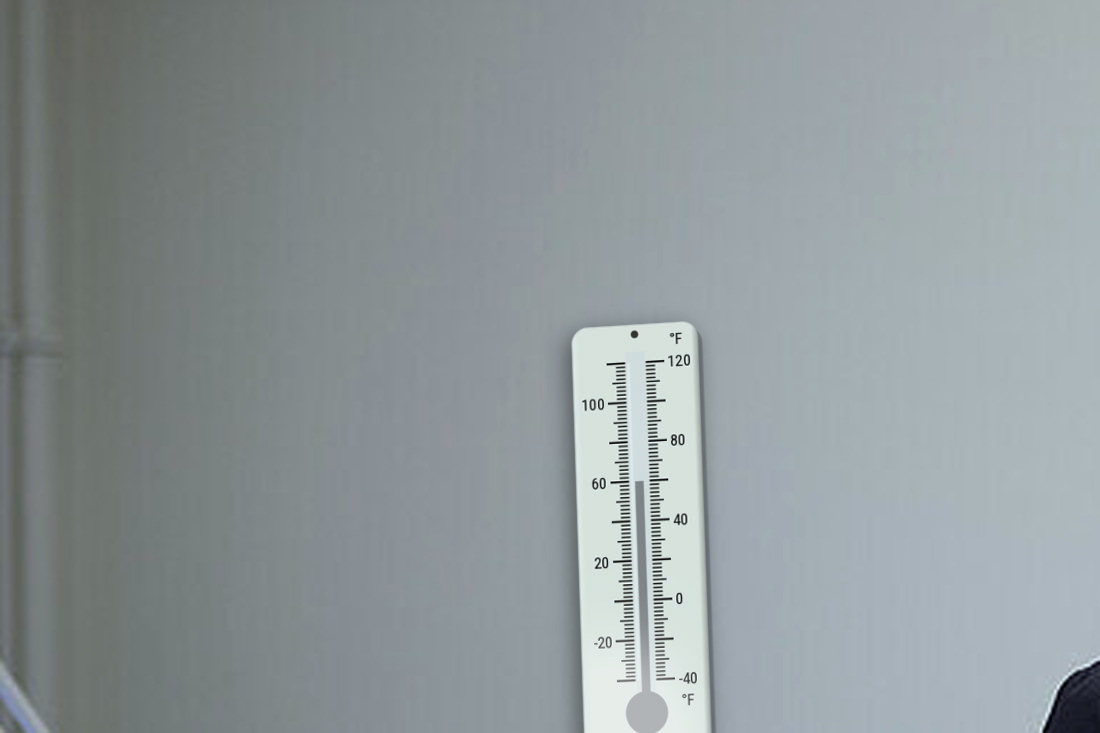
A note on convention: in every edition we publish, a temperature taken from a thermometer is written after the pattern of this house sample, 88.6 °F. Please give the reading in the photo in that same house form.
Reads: 60 °F
